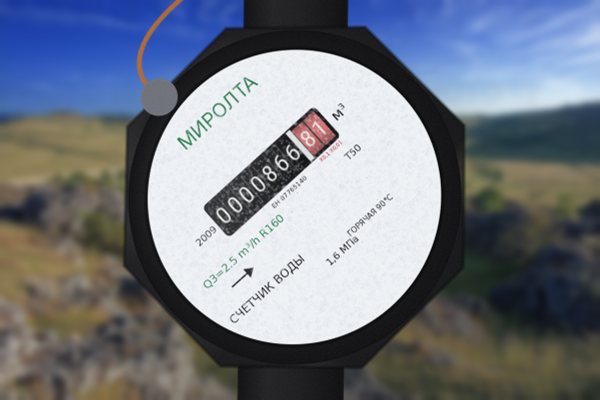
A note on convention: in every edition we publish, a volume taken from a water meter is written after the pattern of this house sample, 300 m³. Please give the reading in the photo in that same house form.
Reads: 866.81 m³
